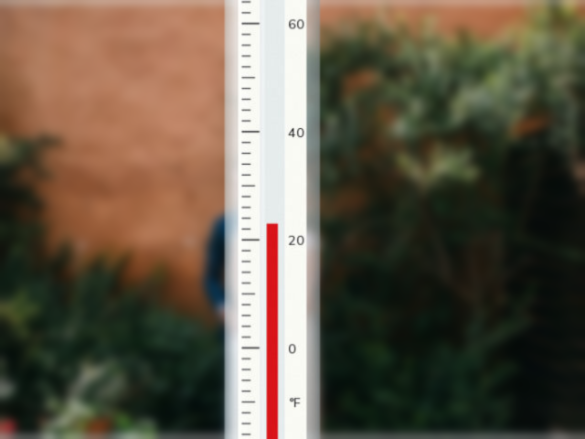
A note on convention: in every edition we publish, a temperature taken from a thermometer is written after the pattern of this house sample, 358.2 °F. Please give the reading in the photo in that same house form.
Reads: 23 °F
